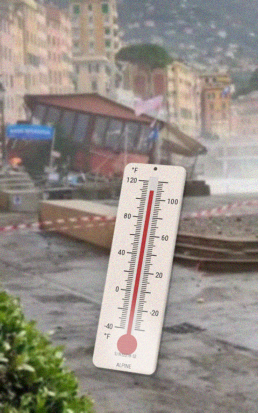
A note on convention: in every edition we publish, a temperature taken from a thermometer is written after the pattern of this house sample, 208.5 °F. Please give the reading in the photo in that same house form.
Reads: 110 °F
